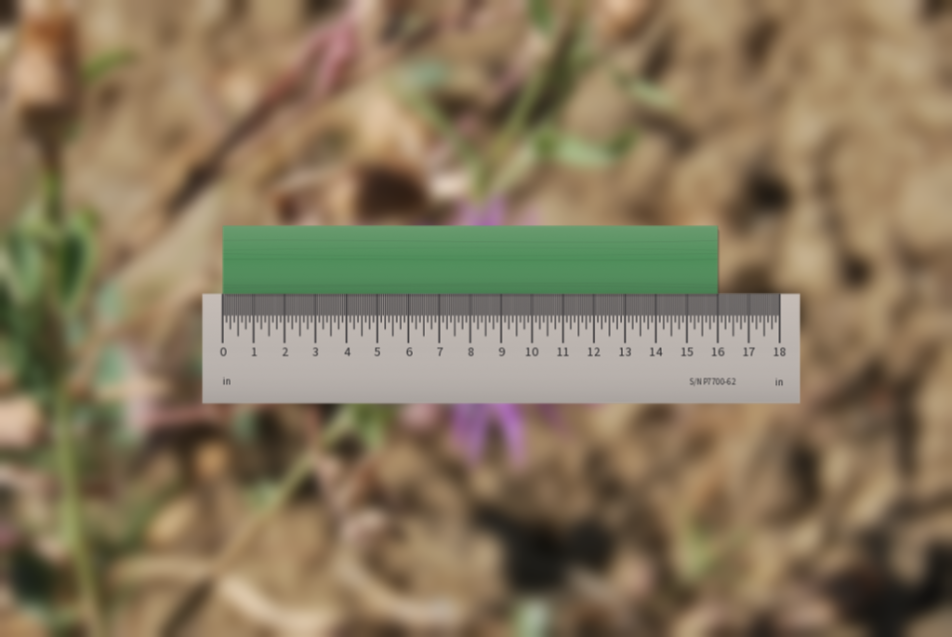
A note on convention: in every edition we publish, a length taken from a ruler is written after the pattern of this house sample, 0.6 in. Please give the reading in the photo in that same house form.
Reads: 16 in
